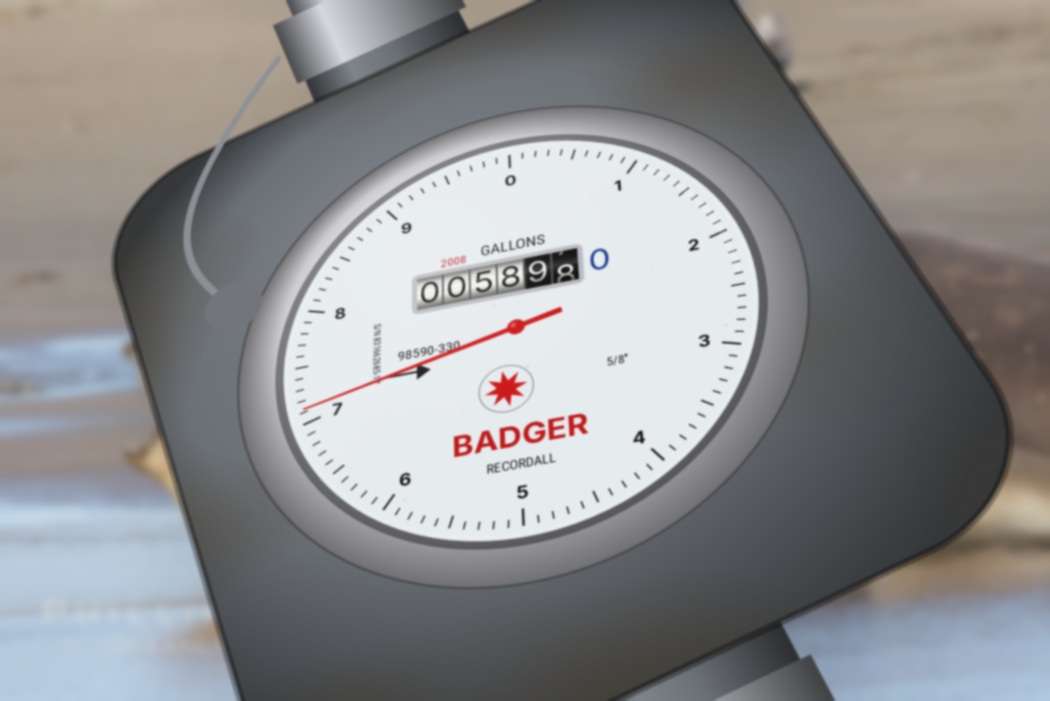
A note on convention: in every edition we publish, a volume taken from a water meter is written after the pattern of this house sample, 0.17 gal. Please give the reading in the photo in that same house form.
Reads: 58977.1 gal
